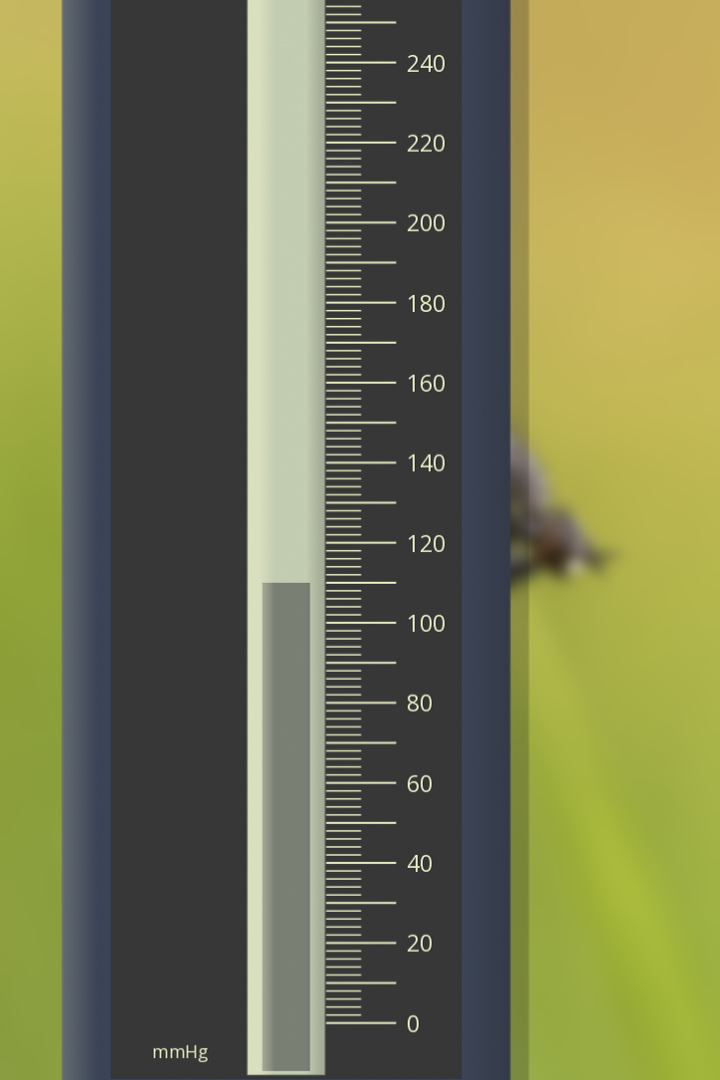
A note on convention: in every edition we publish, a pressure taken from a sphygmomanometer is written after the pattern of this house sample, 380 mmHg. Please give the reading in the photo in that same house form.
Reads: 110 mmHg
